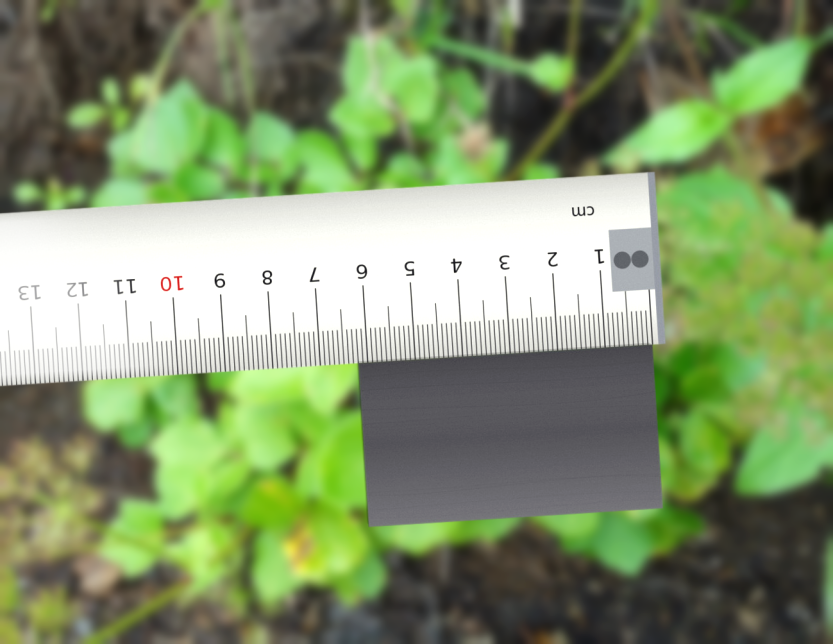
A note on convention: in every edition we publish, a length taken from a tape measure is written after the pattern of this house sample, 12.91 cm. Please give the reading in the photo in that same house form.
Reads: 6.2 cm
